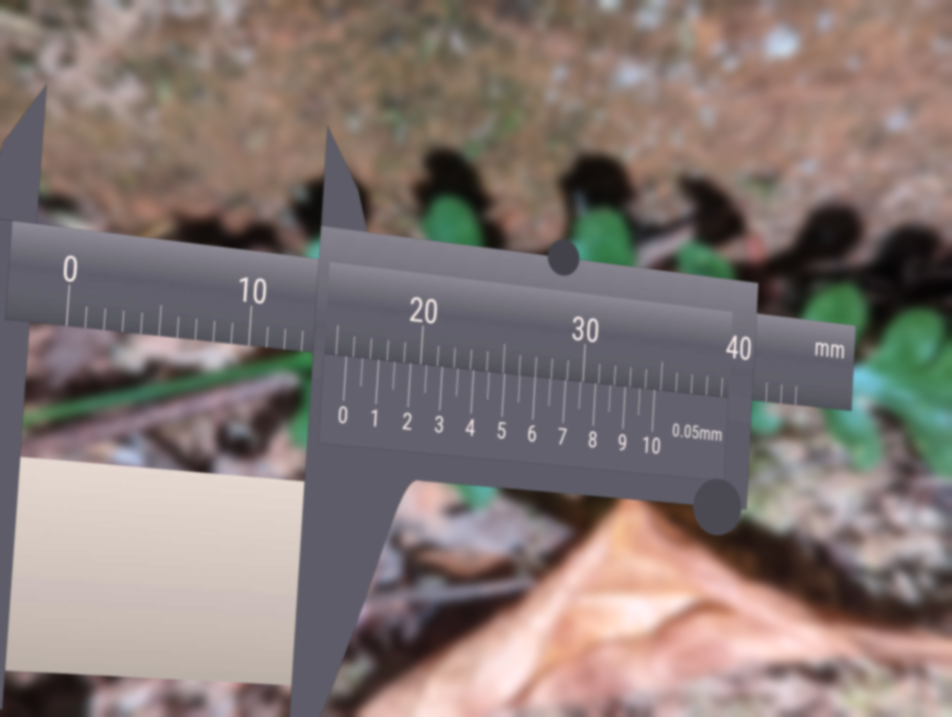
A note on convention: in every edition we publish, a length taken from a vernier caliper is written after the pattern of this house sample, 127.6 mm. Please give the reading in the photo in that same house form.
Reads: 15.6 mm
